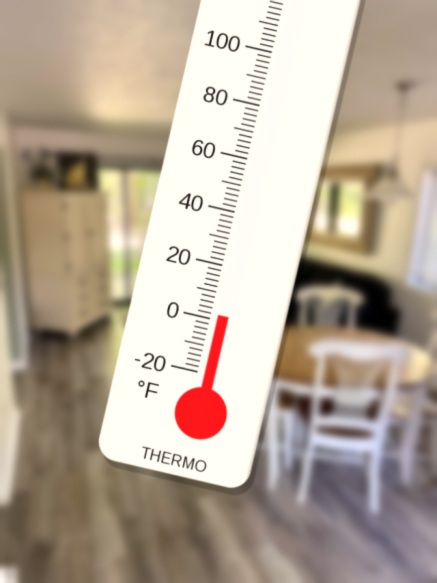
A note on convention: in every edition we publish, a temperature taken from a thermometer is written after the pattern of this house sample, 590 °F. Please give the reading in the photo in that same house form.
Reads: 2 °F
